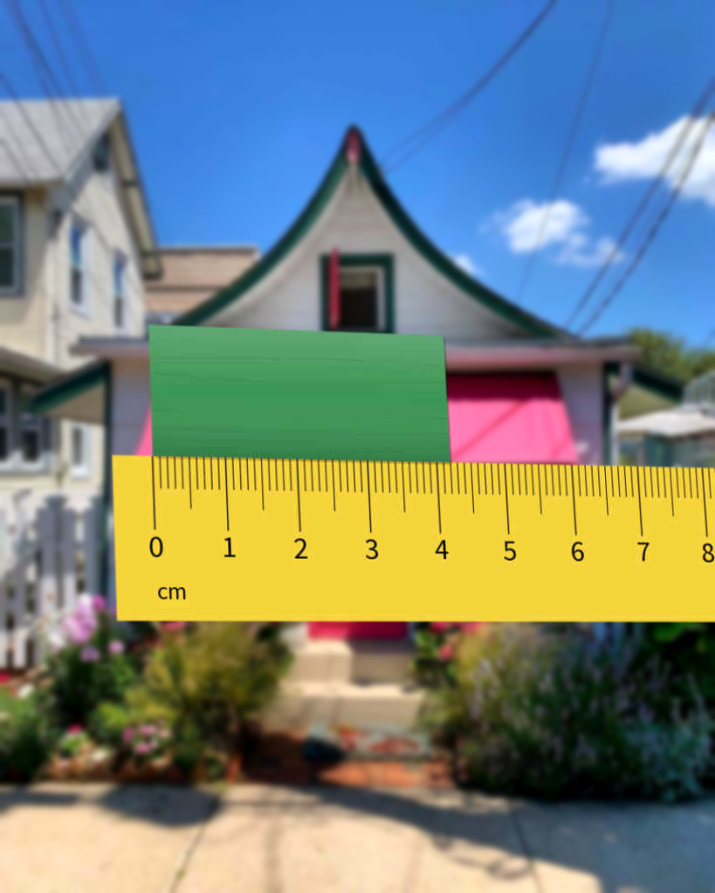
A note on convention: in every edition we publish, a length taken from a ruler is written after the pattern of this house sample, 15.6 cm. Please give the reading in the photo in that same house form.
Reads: 4.2 cm
